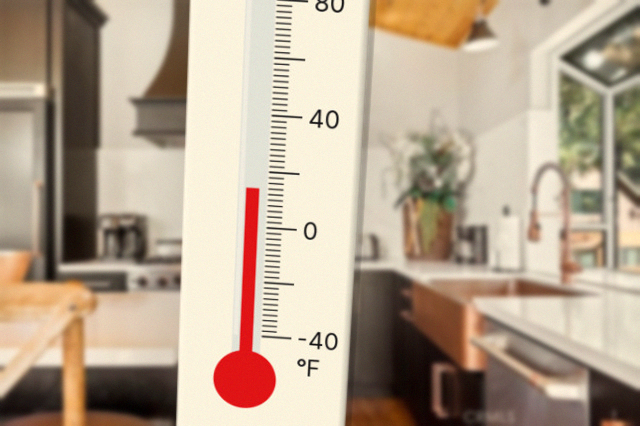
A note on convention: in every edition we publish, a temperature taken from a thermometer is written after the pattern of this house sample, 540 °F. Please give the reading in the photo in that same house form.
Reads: 14 °F
